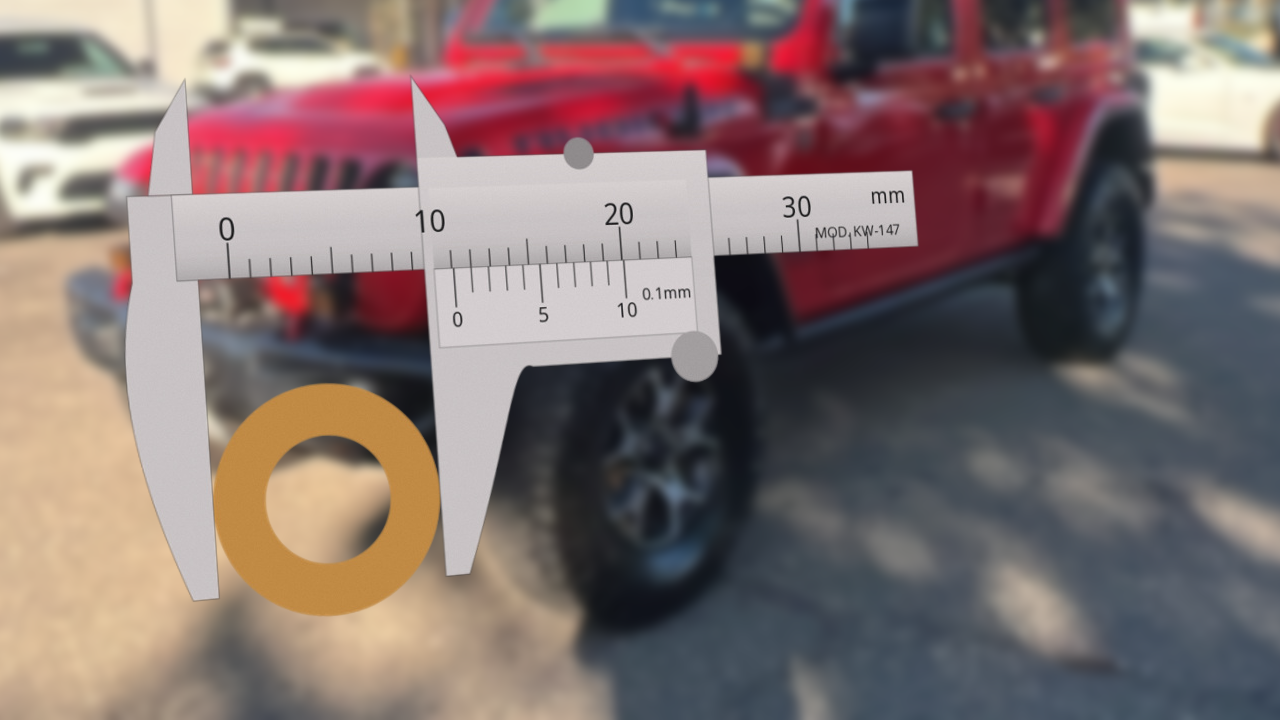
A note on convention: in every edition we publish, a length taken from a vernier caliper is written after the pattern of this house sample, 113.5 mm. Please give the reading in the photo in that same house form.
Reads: 11.1 mm
